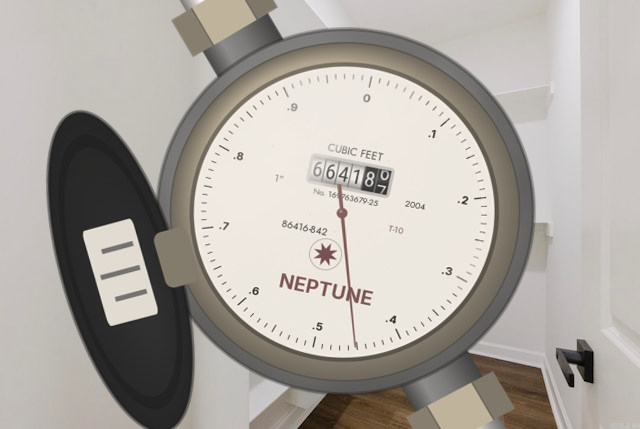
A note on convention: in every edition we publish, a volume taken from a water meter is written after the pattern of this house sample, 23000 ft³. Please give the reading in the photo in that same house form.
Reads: 664186.45 ft³
